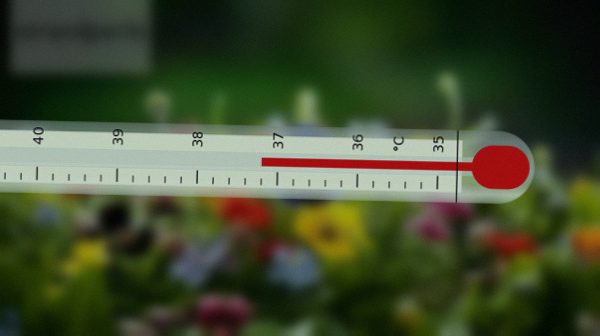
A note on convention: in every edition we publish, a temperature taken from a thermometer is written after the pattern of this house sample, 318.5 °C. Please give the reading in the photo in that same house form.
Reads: 37.2 °C
